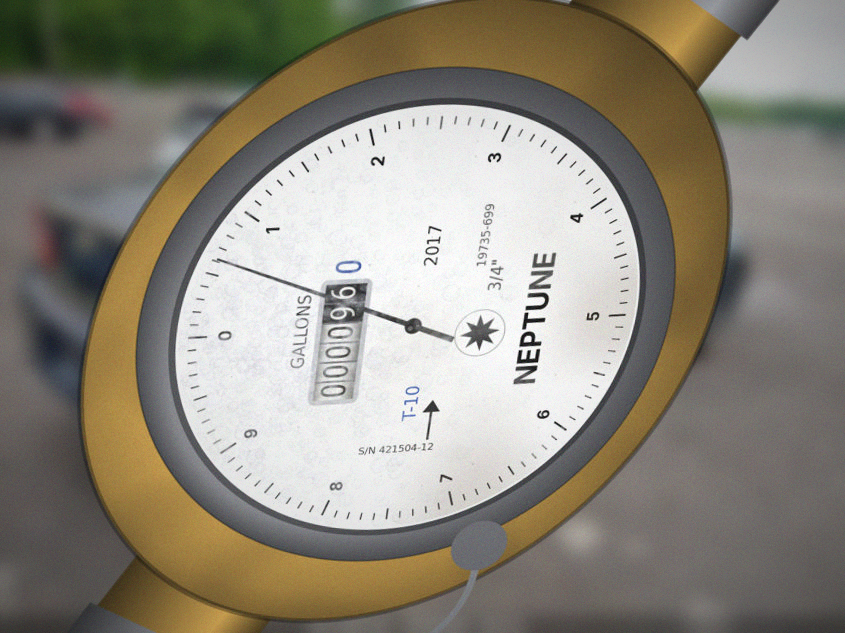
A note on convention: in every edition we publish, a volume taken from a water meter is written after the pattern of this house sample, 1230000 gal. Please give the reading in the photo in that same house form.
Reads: 960.6 gal
